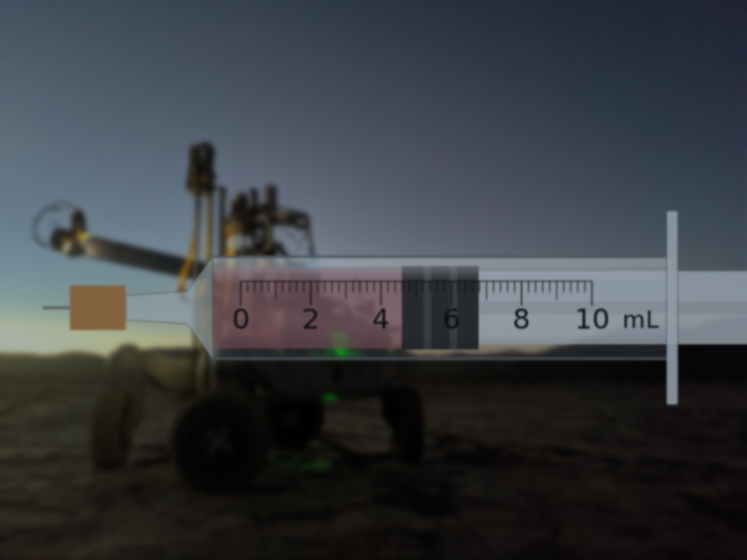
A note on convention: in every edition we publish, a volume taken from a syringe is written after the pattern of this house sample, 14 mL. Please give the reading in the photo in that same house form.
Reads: 4.6 mL
